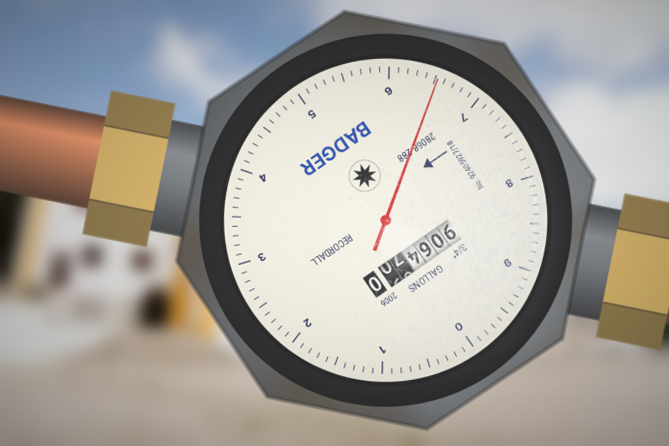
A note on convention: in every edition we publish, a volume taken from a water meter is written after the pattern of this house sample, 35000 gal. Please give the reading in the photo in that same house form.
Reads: 9064696.5 gal
